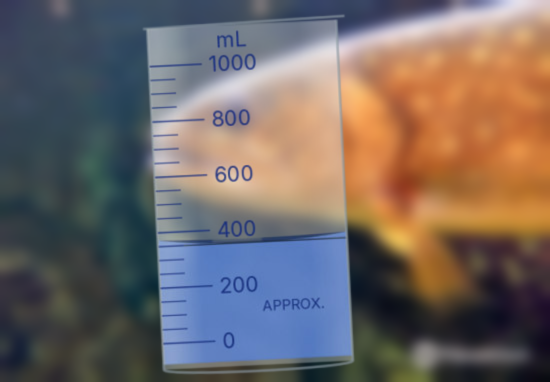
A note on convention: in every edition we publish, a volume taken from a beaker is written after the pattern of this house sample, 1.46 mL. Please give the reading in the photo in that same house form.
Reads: 350 mL
